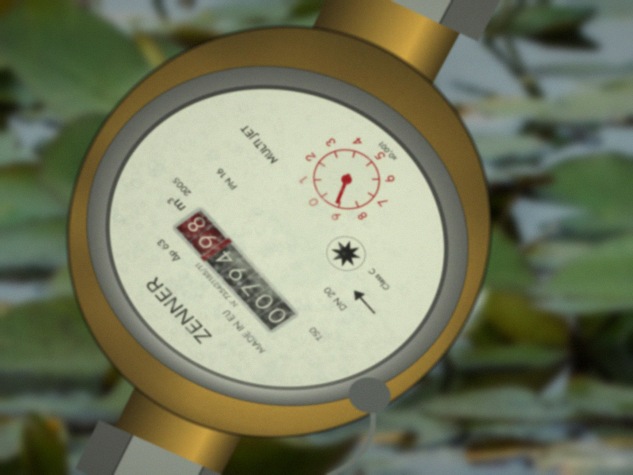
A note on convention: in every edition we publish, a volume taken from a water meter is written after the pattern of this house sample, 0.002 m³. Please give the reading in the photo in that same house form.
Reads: 794.979 m³
